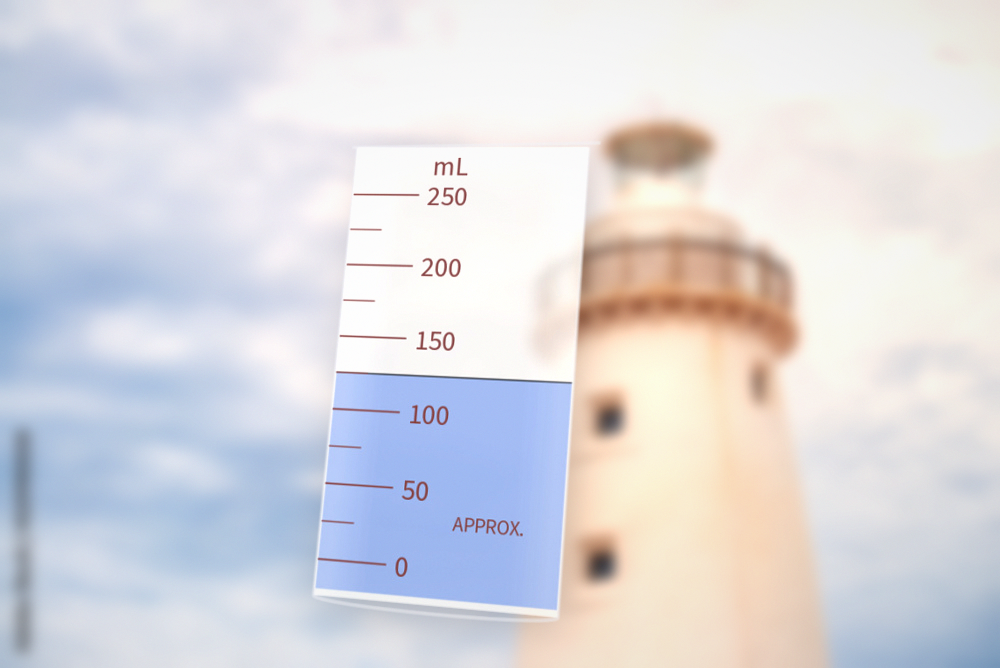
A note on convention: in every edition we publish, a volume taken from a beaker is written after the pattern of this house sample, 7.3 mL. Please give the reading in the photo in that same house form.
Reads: 125 mL
